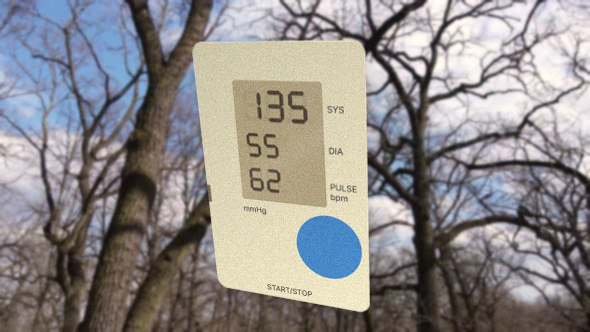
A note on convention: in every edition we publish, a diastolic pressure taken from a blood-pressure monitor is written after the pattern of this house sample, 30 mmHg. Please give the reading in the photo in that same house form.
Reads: 55 mmHg
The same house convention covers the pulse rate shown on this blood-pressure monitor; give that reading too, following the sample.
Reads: 62 bpm
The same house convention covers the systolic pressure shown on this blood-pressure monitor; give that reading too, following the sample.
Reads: 135 mmHg
